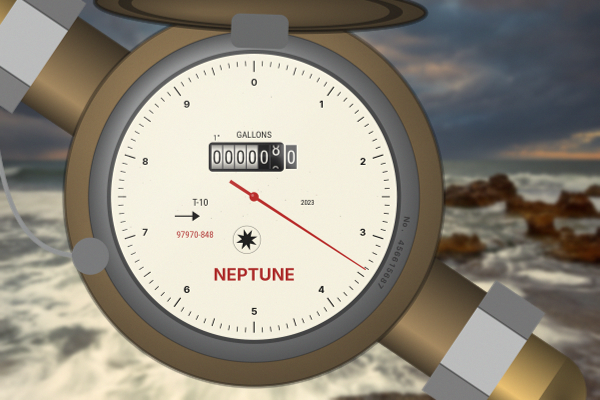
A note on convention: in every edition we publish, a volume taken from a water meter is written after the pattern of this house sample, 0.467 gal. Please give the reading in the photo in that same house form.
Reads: 83.4 gal
